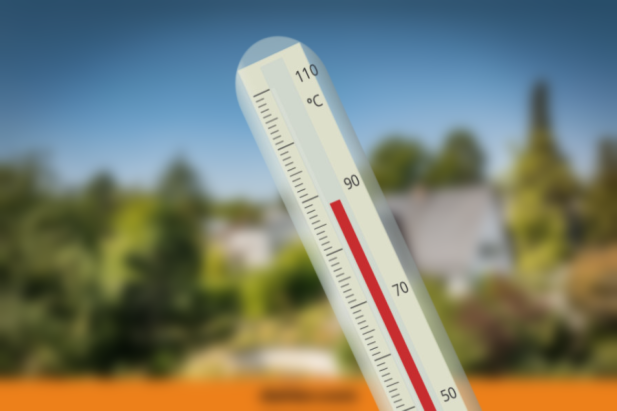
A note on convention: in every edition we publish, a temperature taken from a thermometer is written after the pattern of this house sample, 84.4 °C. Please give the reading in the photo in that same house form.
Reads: 88 °C
